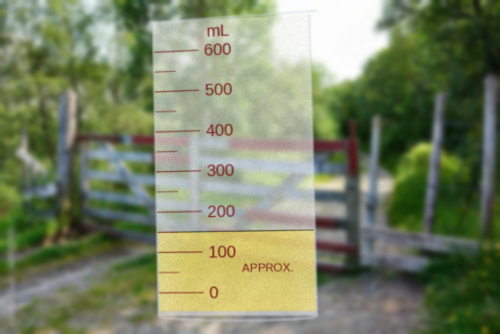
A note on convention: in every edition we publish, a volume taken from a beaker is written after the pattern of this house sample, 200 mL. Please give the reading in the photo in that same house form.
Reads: 150 mL
